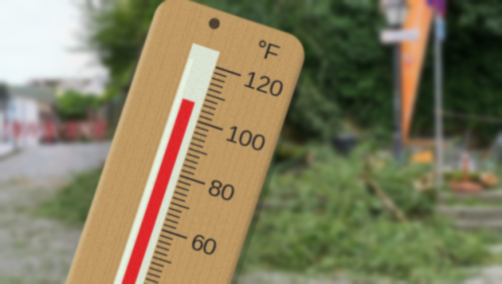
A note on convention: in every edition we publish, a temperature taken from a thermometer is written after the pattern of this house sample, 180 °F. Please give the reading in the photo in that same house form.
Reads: 106 °F
